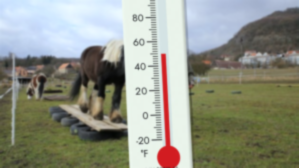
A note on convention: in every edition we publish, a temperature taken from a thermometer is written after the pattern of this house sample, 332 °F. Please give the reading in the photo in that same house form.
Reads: 50 °F
